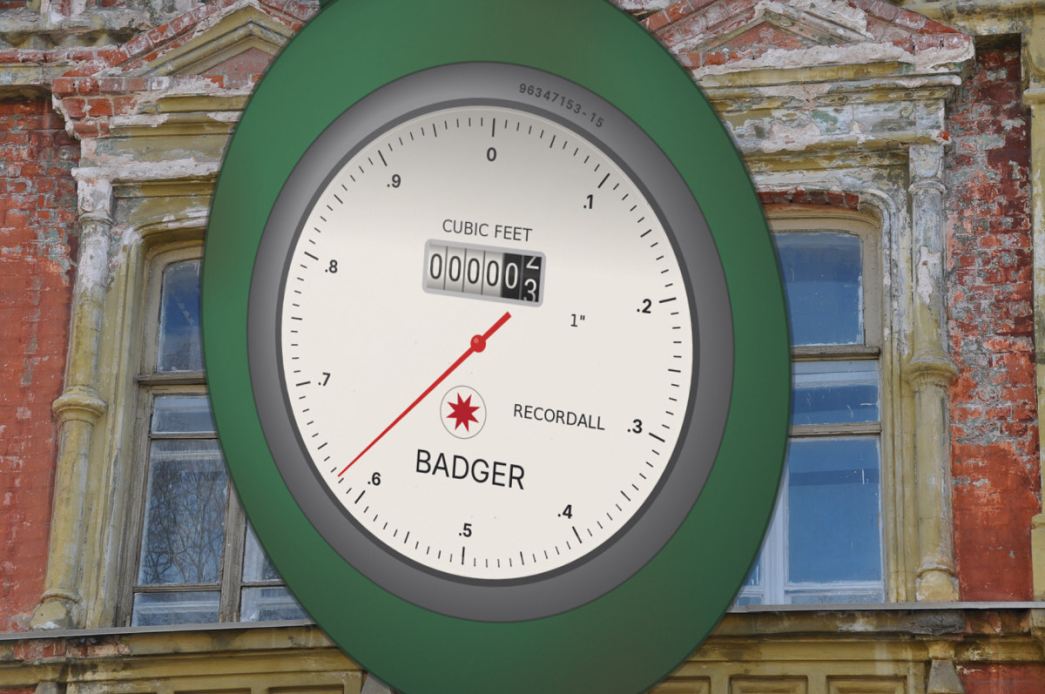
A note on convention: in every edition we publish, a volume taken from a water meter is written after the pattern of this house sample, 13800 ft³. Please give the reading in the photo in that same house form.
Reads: 2.62 ft³
